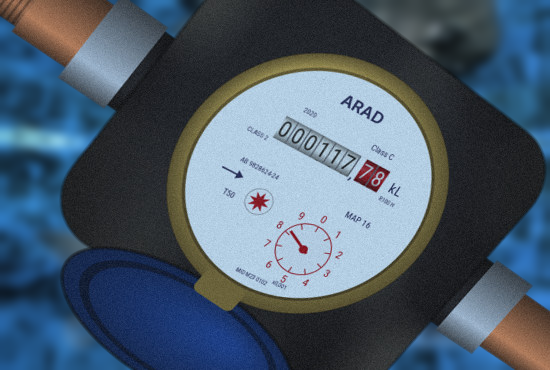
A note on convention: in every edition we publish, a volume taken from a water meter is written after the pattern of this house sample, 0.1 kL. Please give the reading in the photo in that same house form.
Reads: 117.788 kL
